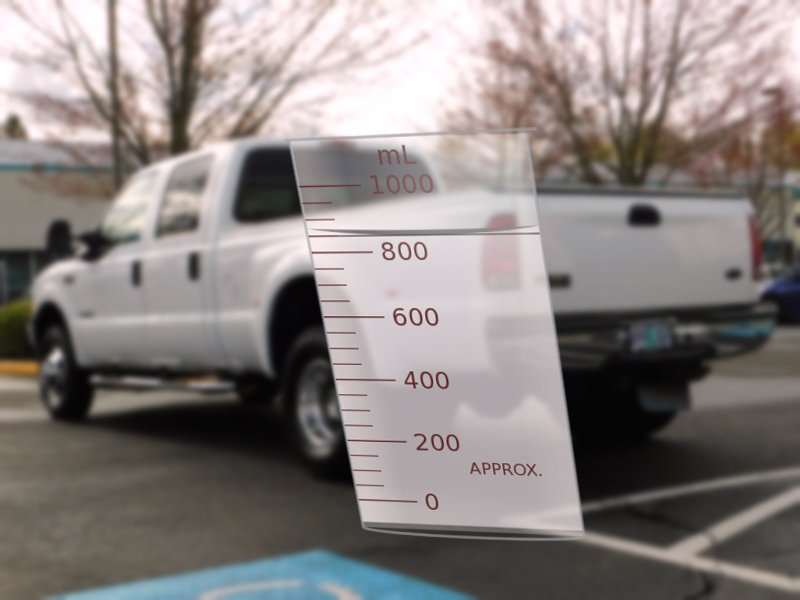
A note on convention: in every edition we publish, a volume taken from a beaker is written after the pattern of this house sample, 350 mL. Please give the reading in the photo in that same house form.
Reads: 850 mL
